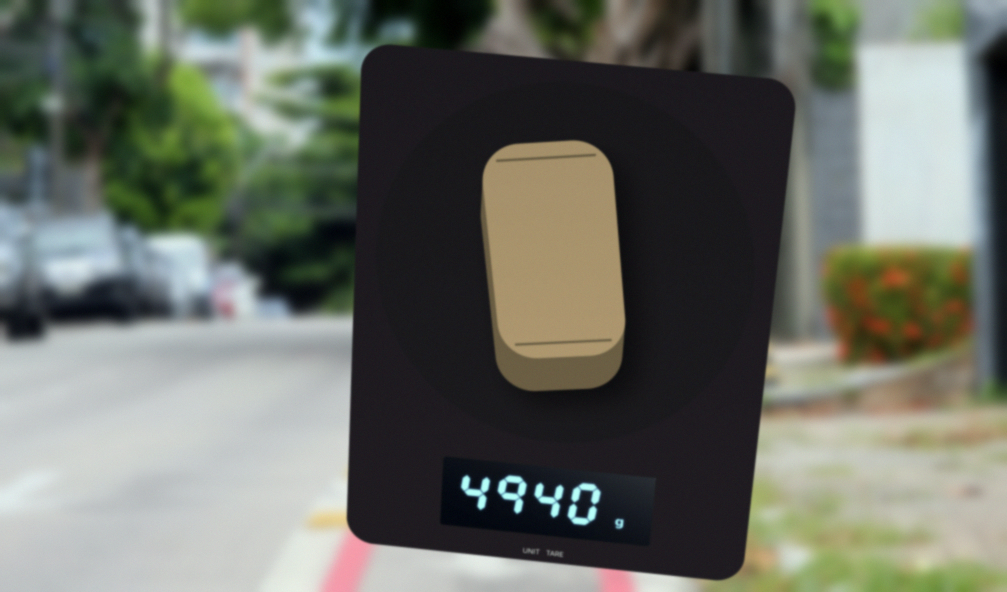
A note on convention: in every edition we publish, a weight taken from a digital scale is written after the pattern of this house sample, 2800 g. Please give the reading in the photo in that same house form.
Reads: 4940 g
